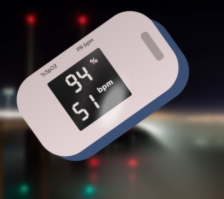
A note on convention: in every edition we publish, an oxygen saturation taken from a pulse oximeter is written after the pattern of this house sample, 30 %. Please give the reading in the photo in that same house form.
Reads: 94 %
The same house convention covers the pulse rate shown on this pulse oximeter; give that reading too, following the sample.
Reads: 51 bpm
